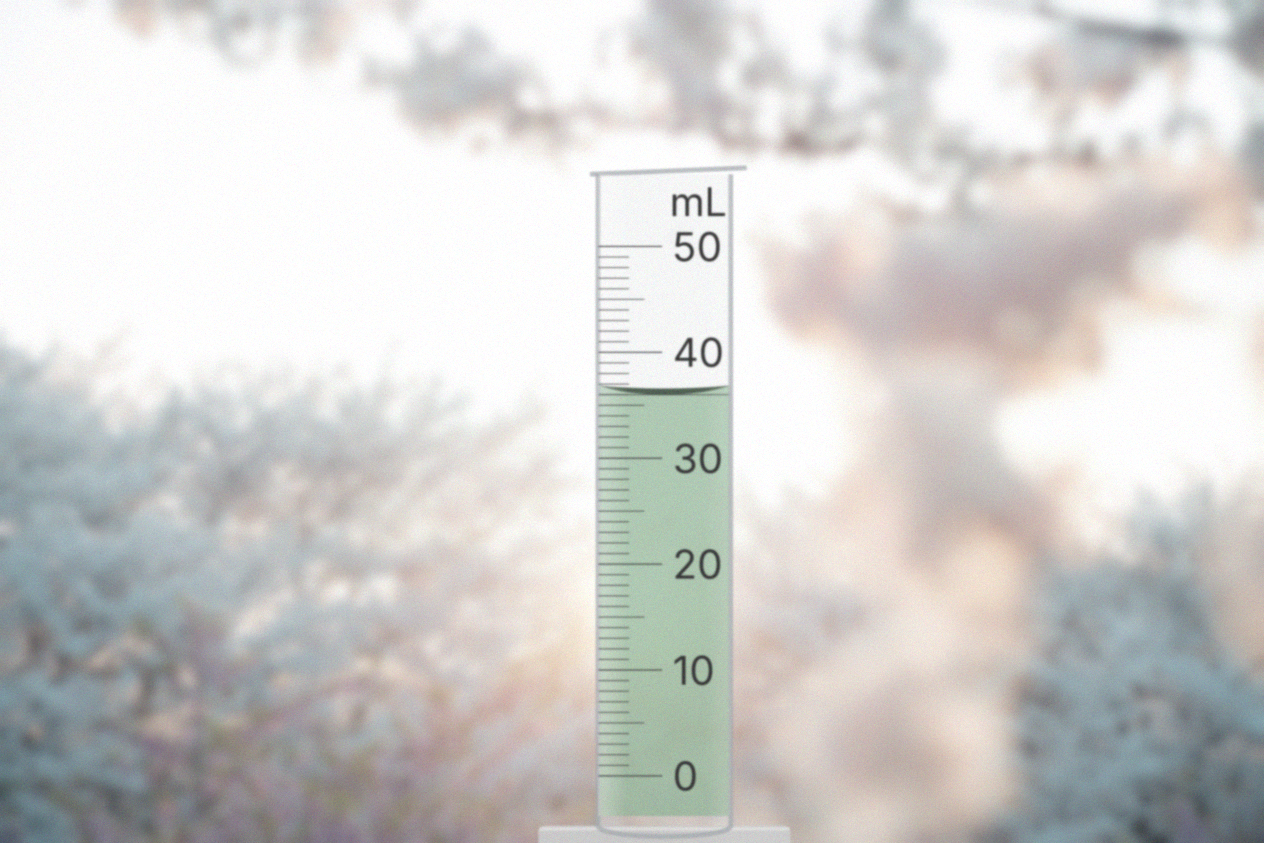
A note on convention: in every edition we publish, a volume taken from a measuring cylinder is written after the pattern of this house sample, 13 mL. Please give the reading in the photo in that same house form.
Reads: 36 mL
